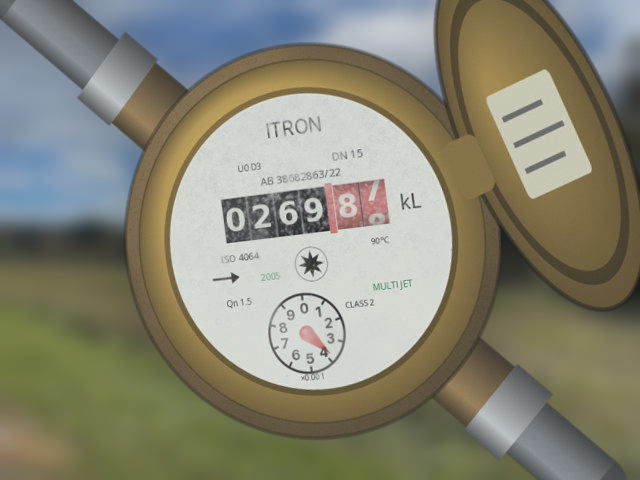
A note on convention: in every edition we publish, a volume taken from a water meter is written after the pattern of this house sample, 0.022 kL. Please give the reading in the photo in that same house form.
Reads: 269.873 kL
